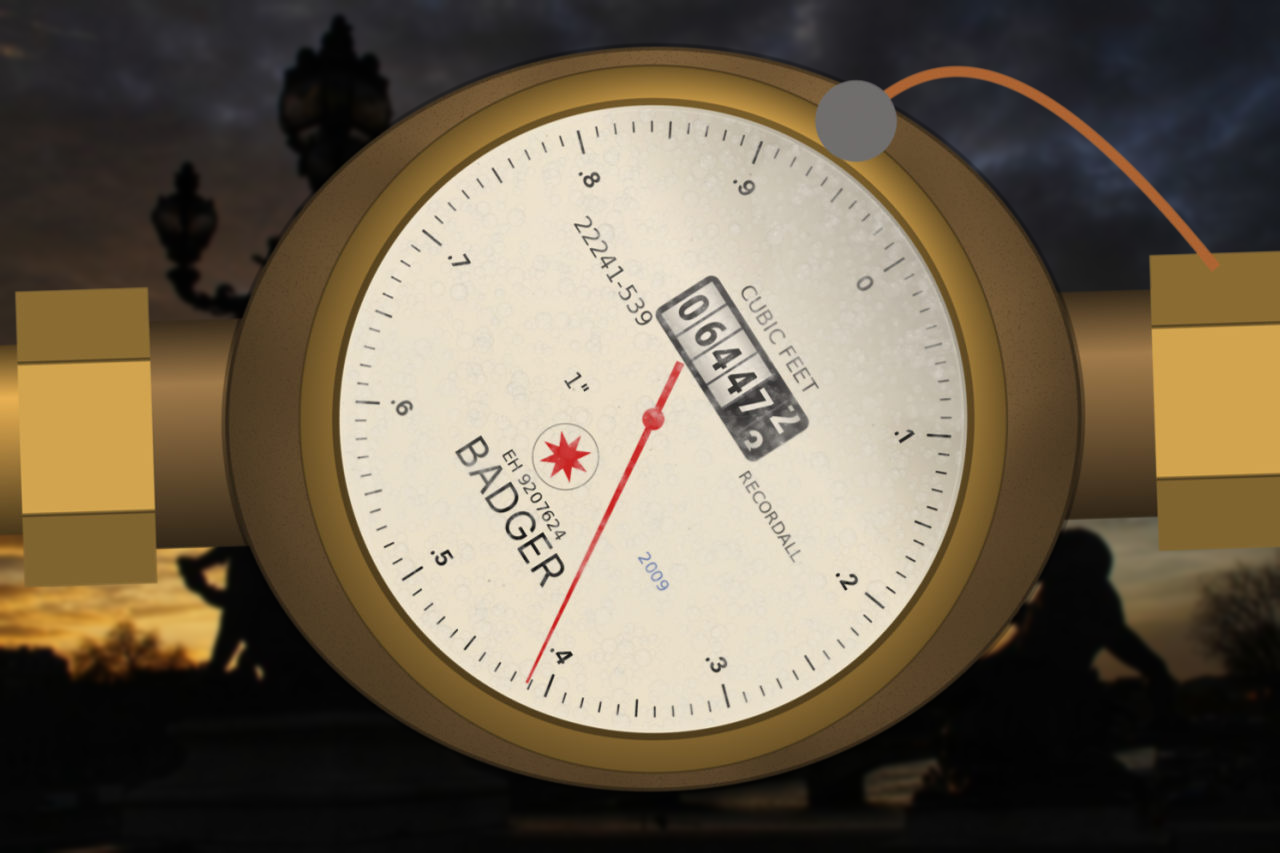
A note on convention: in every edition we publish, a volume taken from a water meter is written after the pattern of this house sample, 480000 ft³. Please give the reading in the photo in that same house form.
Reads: 64472.41 ft³
